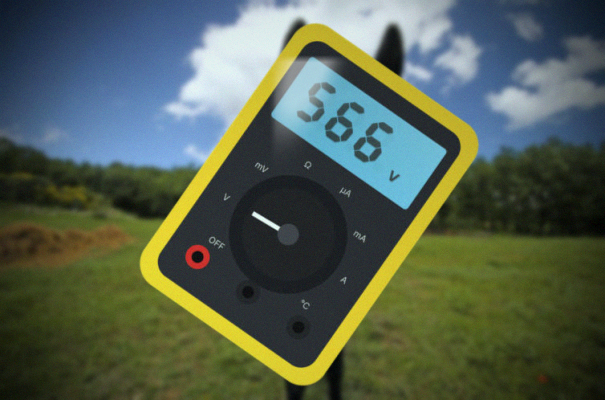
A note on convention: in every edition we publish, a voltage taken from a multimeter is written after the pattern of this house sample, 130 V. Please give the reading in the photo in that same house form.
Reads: 566 V
